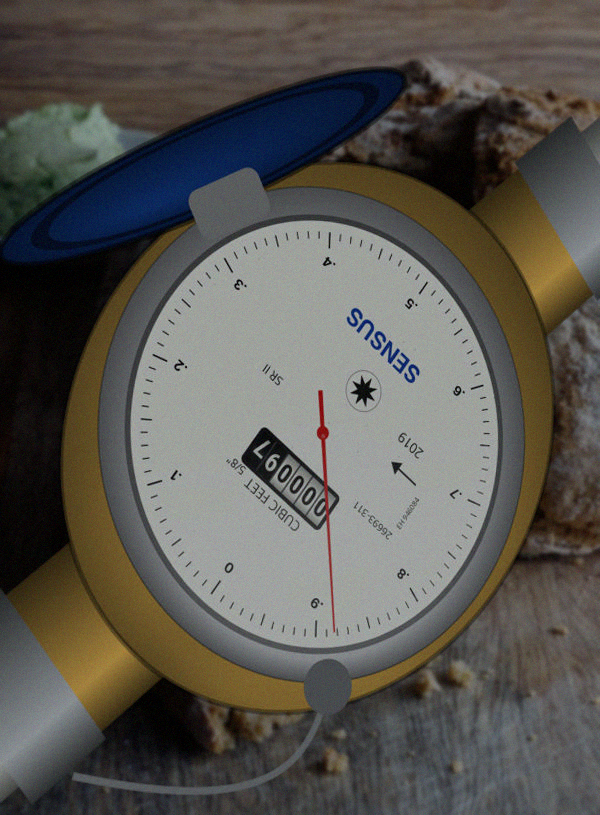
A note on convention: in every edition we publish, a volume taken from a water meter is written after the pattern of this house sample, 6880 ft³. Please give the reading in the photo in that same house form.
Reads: 96.88 ft³
